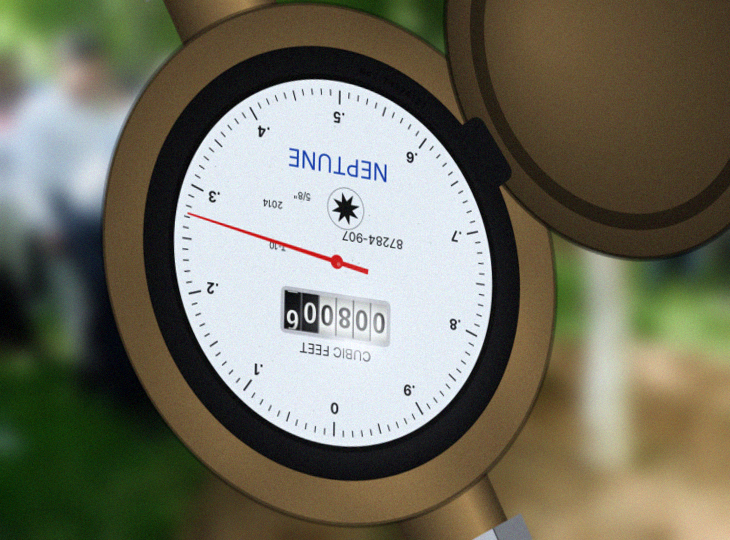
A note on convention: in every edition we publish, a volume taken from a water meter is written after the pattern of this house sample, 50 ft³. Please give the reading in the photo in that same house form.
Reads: 8006.27 ft³
